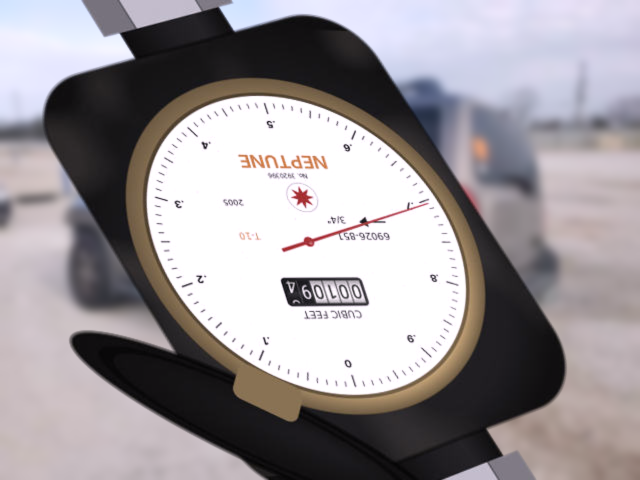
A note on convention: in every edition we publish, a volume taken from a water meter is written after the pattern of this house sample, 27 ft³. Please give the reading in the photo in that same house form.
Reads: 1093.70 ft³
